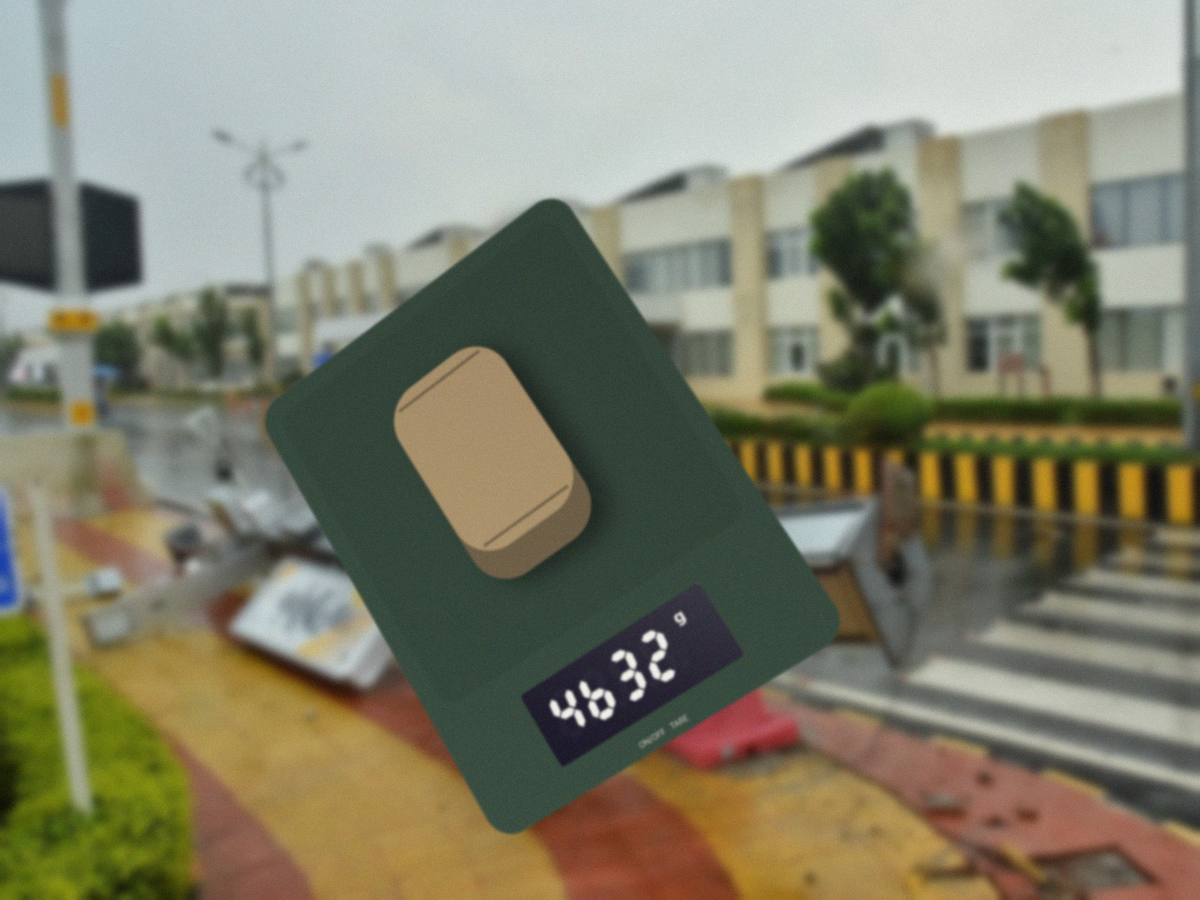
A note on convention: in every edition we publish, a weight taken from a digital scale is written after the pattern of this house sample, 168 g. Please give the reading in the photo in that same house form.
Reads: 4632 g
